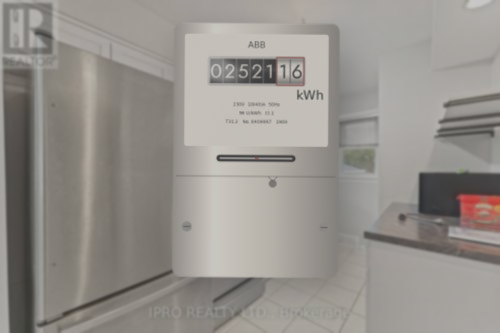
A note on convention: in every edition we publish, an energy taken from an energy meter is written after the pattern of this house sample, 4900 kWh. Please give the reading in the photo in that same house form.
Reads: 2521.16 kWh
